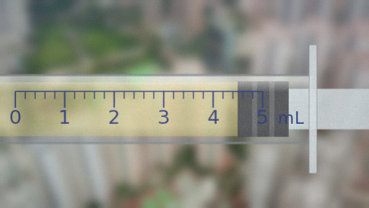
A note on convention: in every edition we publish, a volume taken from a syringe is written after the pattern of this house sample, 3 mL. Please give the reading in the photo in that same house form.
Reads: 4.5 mL
